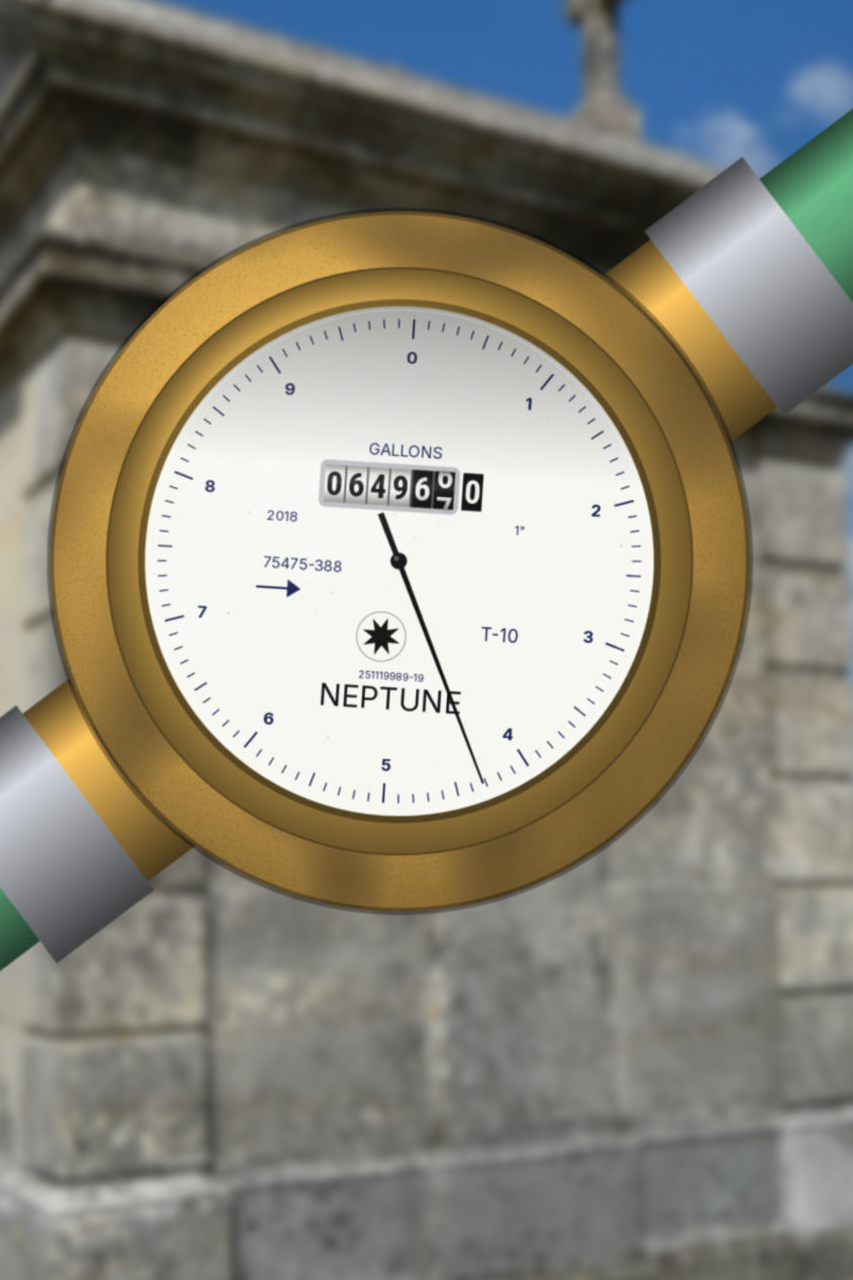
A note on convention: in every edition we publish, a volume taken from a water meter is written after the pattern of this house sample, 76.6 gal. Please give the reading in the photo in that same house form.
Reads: 649664.3 gal
